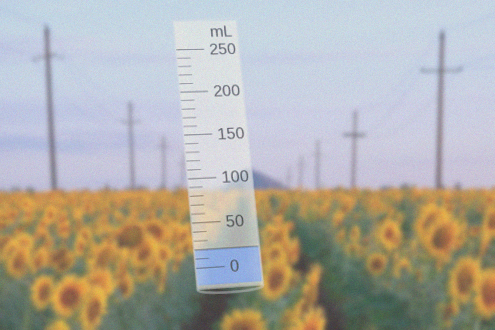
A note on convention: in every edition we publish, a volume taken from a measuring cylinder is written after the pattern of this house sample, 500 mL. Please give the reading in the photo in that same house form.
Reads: 20 mL
